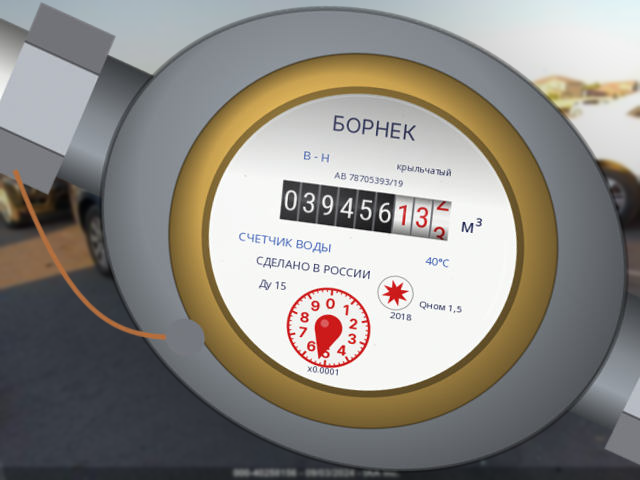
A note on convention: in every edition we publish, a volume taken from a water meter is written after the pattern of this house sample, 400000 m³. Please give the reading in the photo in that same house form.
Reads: 39456.1325 m³
